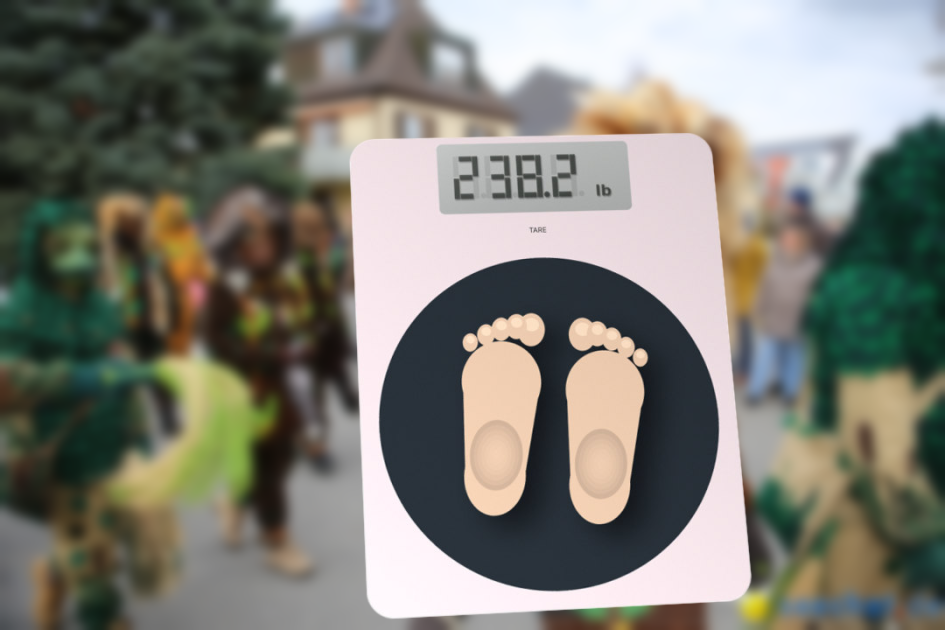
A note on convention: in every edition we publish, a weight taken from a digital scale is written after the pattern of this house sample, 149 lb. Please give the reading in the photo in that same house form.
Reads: 238.2 lb
